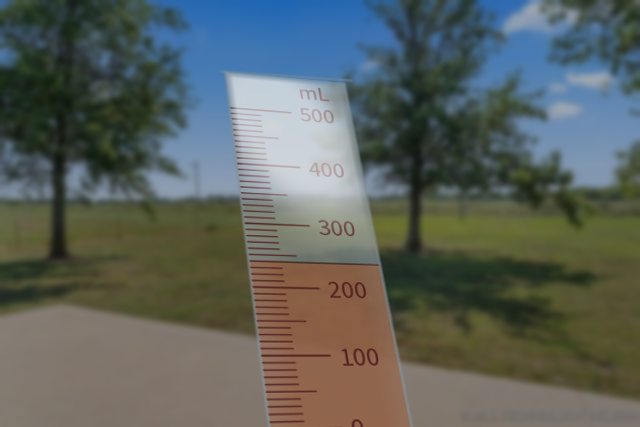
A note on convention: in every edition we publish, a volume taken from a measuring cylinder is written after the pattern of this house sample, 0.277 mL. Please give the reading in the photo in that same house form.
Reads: 240 mL
